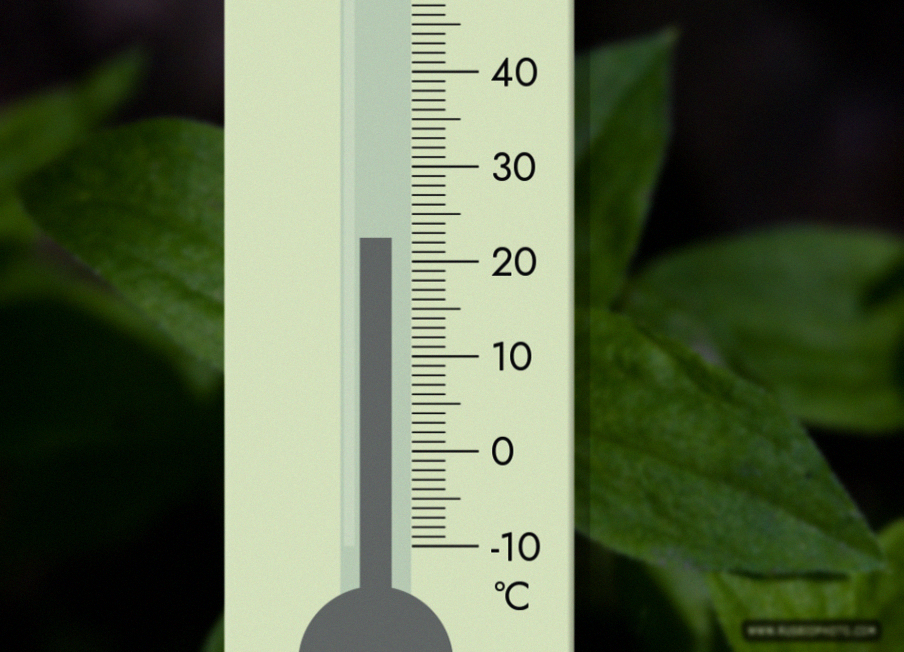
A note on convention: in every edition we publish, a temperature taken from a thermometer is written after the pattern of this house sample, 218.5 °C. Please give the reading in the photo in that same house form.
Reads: 22.5 °C
